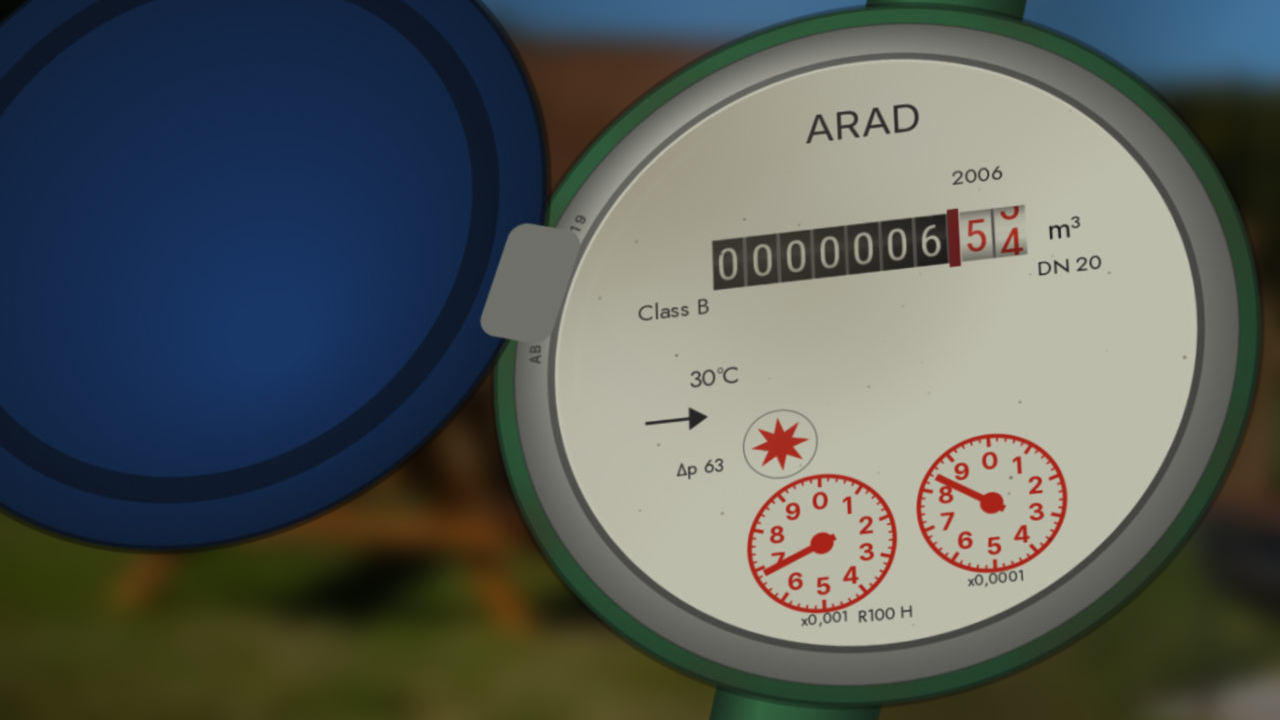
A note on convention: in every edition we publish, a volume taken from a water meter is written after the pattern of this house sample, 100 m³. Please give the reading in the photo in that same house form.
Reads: 6.5368 m³
